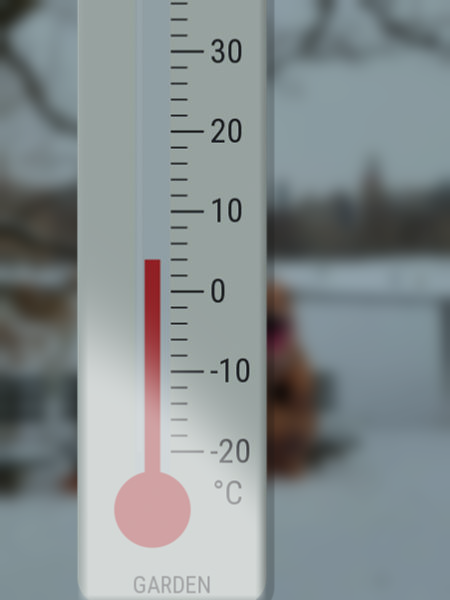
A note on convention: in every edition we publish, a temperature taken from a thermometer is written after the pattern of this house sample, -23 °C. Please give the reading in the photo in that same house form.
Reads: 4 °C
